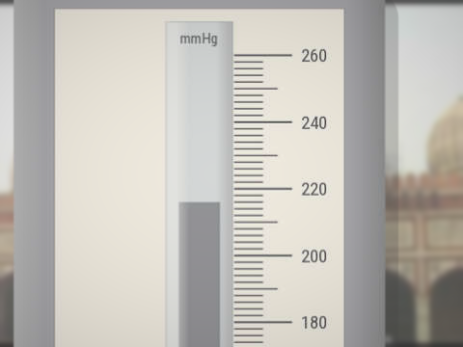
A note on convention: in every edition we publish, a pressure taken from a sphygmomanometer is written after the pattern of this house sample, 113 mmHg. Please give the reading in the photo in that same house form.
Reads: 216 mmHg
